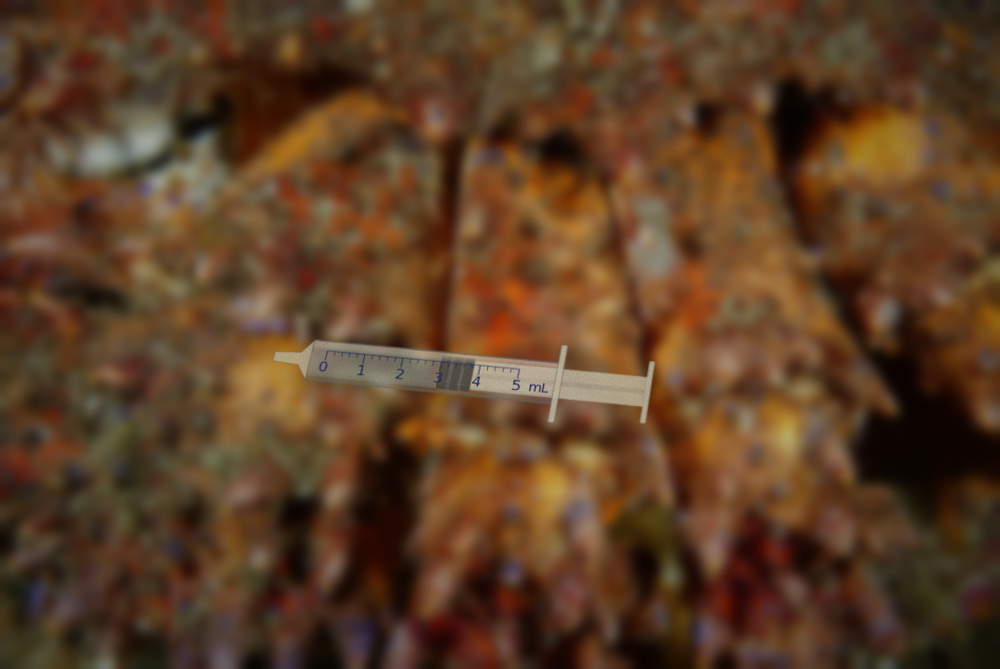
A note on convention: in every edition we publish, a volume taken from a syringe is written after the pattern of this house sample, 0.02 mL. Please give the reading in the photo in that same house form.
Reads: 3 mL
